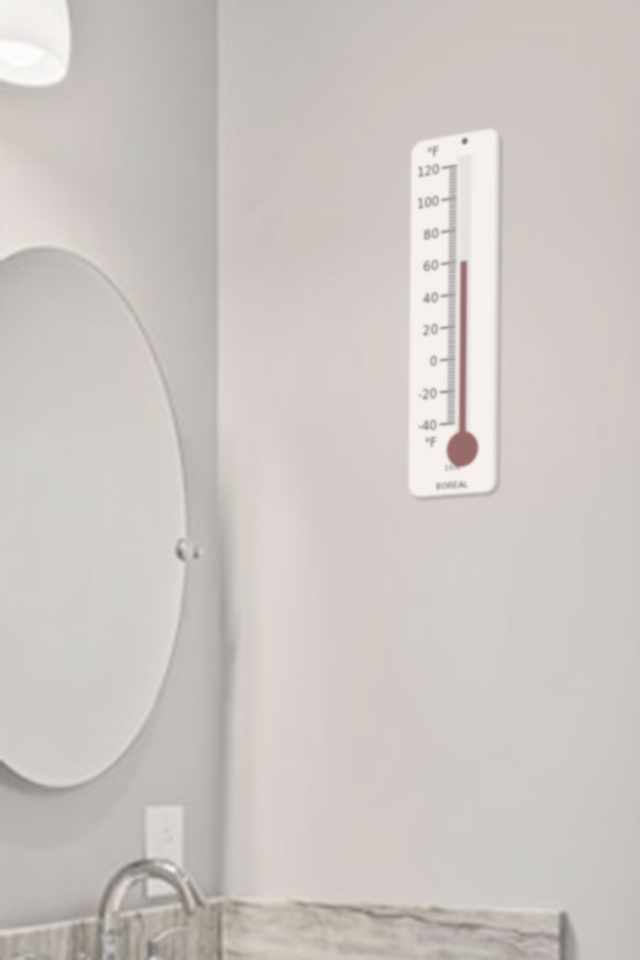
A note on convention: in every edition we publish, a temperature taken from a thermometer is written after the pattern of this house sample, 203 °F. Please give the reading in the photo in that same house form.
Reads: 60 °F
